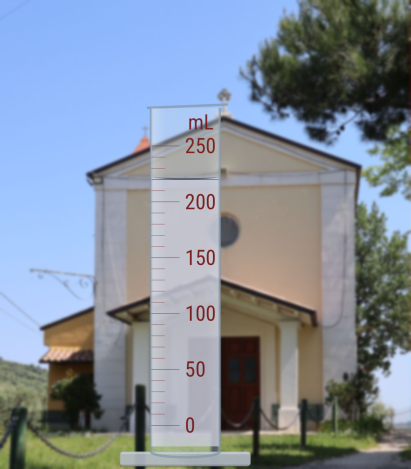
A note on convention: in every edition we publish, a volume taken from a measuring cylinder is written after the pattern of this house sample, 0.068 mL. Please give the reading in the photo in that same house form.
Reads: 220 mL
